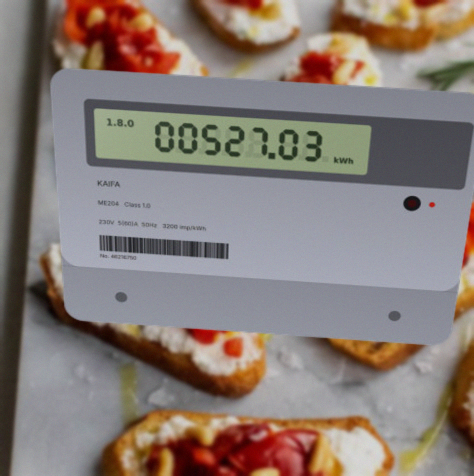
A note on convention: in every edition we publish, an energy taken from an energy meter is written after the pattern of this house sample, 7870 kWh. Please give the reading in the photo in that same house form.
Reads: 527.03 kWh
